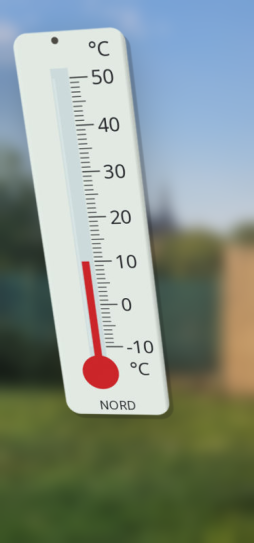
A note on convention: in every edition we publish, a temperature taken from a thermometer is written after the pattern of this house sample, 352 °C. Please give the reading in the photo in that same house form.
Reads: 10 °C
